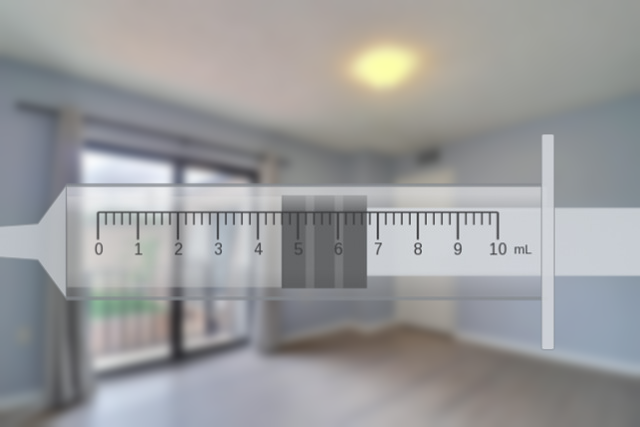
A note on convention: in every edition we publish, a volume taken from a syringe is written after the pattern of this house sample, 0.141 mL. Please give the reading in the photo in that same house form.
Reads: 4.6 mL
